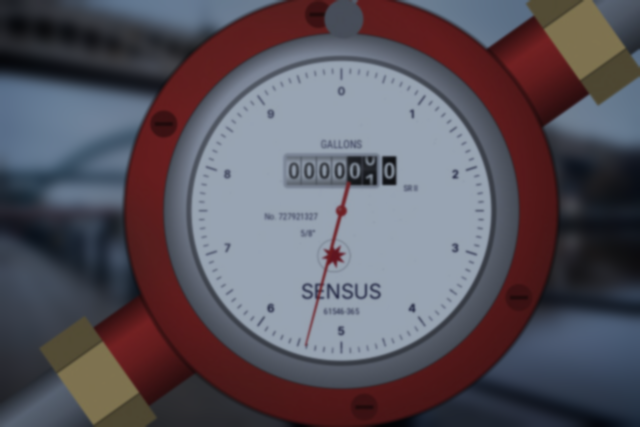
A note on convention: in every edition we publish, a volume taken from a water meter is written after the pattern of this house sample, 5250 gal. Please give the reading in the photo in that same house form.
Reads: 5.4 gal
